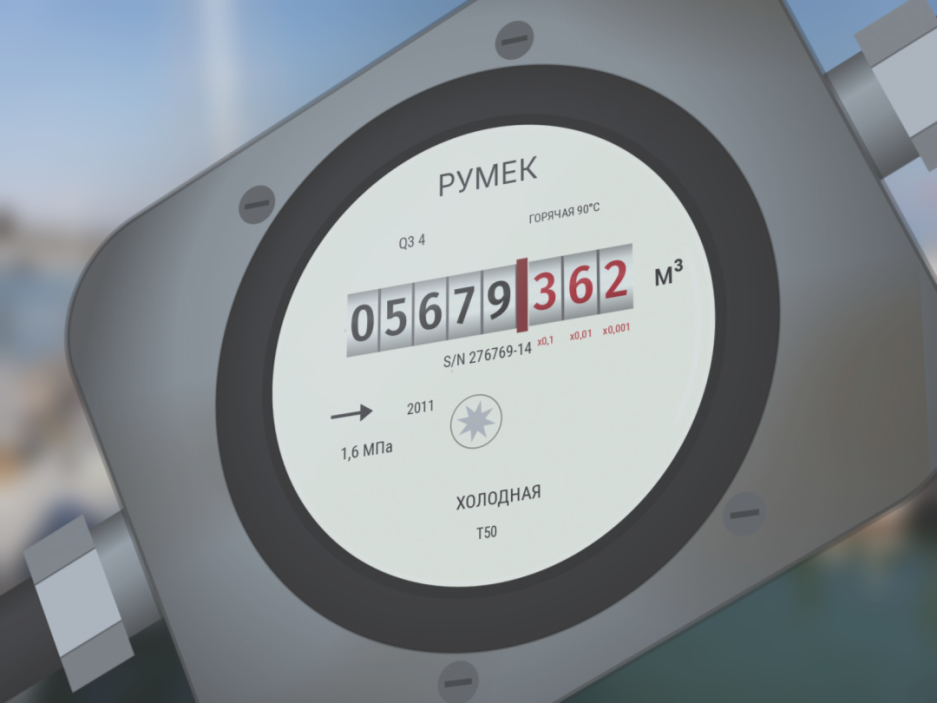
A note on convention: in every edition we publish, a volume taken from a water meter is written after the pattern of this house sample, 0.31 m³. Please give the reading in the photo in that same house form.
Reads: 5679.362 m³
